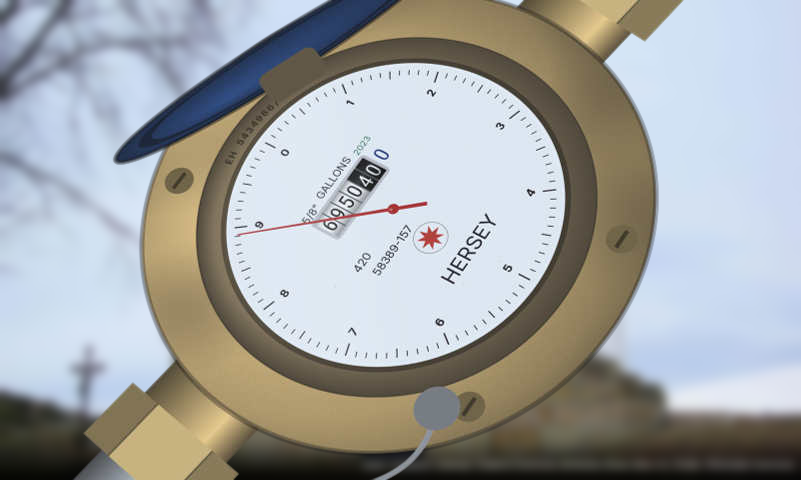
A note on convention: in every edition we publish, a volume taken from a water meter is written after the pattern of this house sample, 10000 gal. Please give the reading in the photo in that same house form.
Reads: 6950398.9 gal
